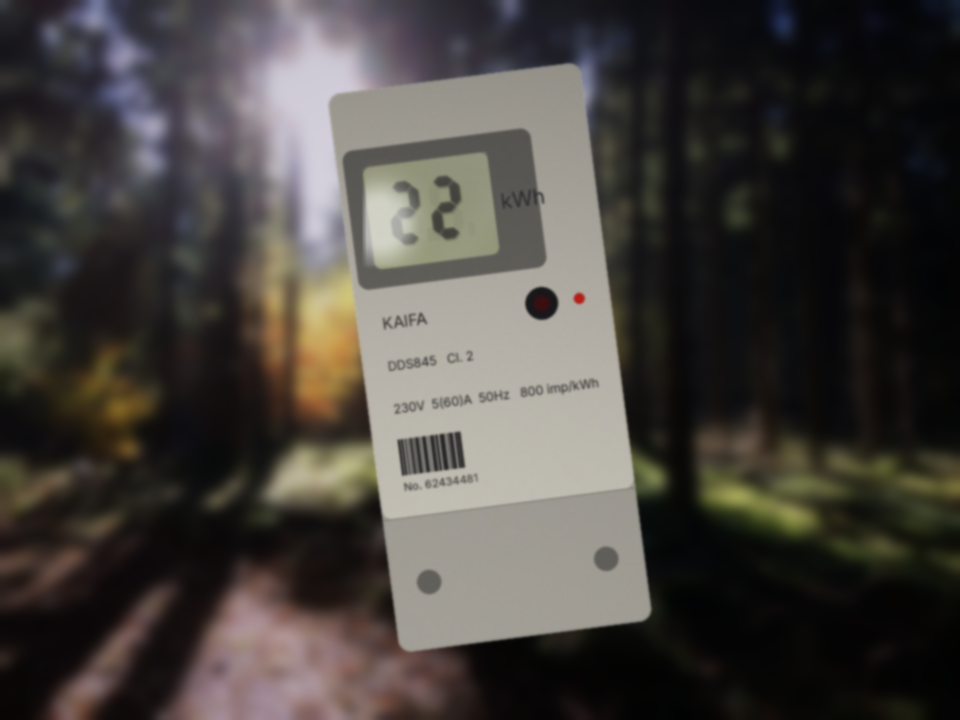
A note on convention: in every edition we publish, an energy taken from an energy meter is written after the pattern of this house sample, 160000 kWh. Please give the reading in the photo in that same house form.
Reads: 22 kWh
